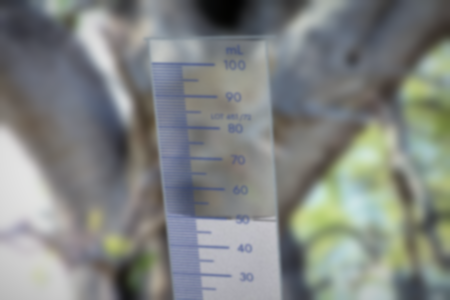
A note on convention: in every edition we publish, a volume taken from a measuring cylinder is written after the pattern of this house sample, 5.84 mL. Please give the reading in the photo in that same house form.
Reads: 50 mL
